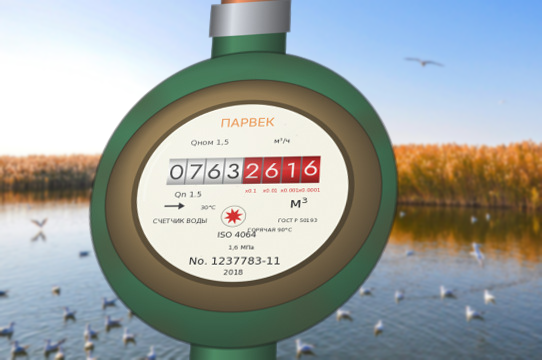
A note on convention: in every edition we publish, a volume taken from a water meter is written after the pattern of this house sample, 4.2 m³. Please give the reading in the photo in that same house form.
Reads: 763.2616 m³
